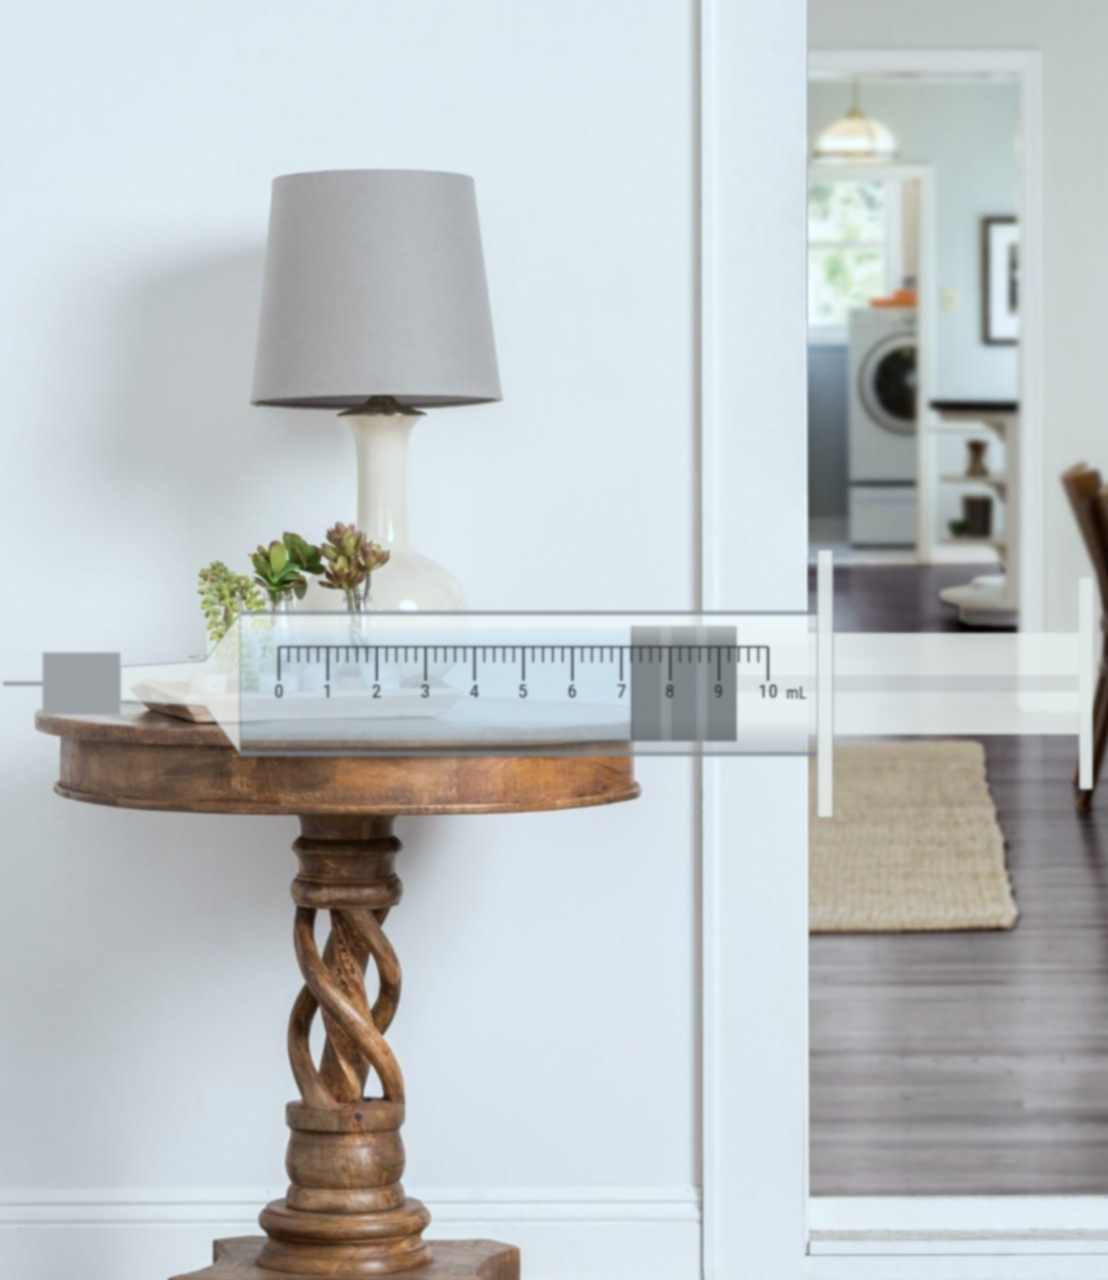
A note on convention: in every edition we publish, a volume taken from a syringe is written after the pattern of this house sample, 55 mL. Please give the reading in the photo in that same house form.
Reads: 7.2 mL
